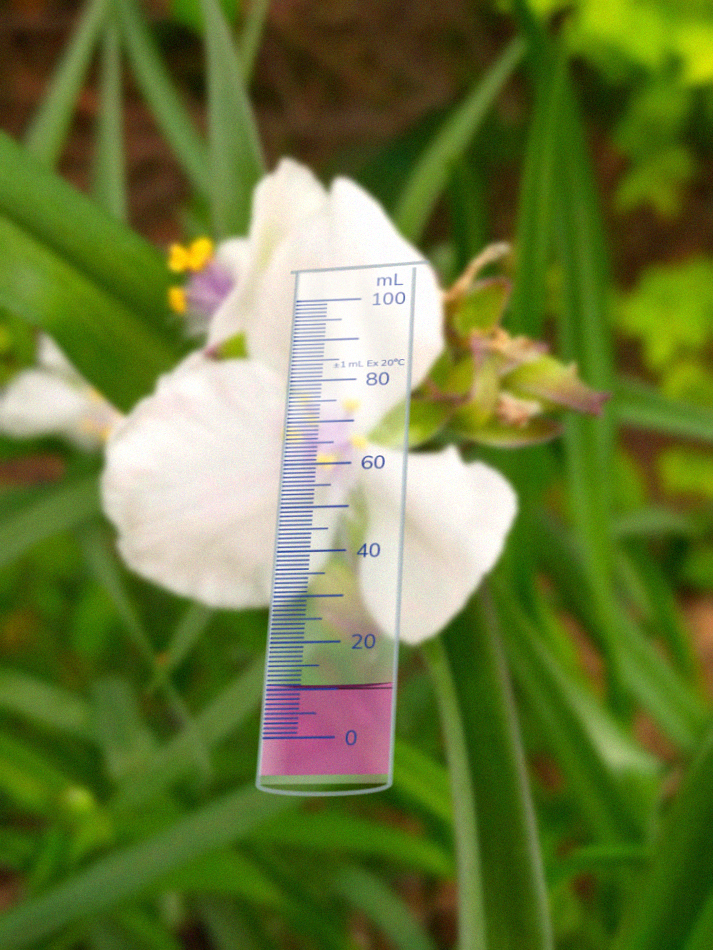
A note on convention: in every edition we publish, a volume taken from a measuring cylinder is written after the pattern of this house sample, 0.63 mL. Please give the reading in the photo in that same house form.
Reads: 10 mL
